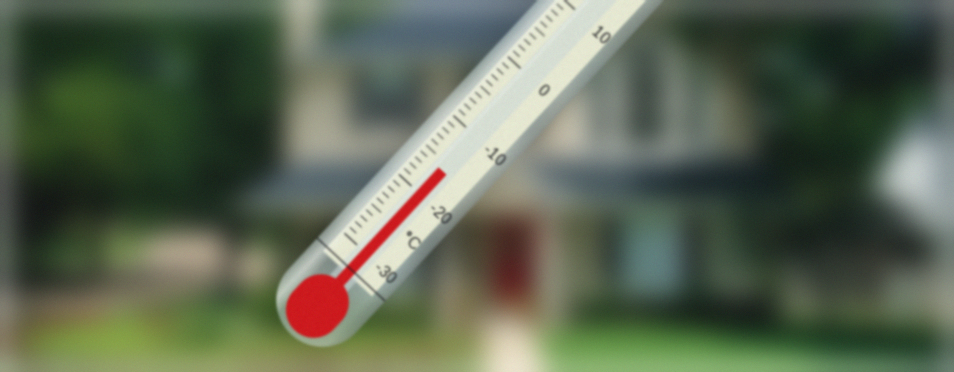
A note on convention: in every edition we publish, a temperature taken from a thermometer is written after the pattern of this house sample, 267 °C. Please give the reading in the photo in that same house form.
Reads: -16 °C
